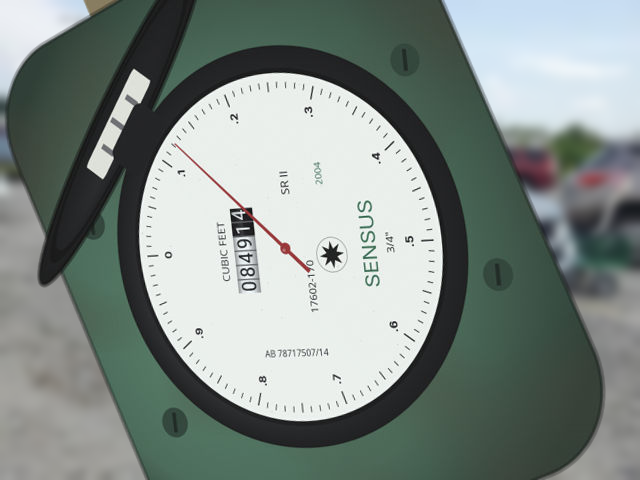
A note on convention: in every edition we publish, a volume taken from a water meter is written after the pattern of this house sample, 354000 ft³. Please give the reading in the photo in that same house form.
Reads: 84914.12 ft³
